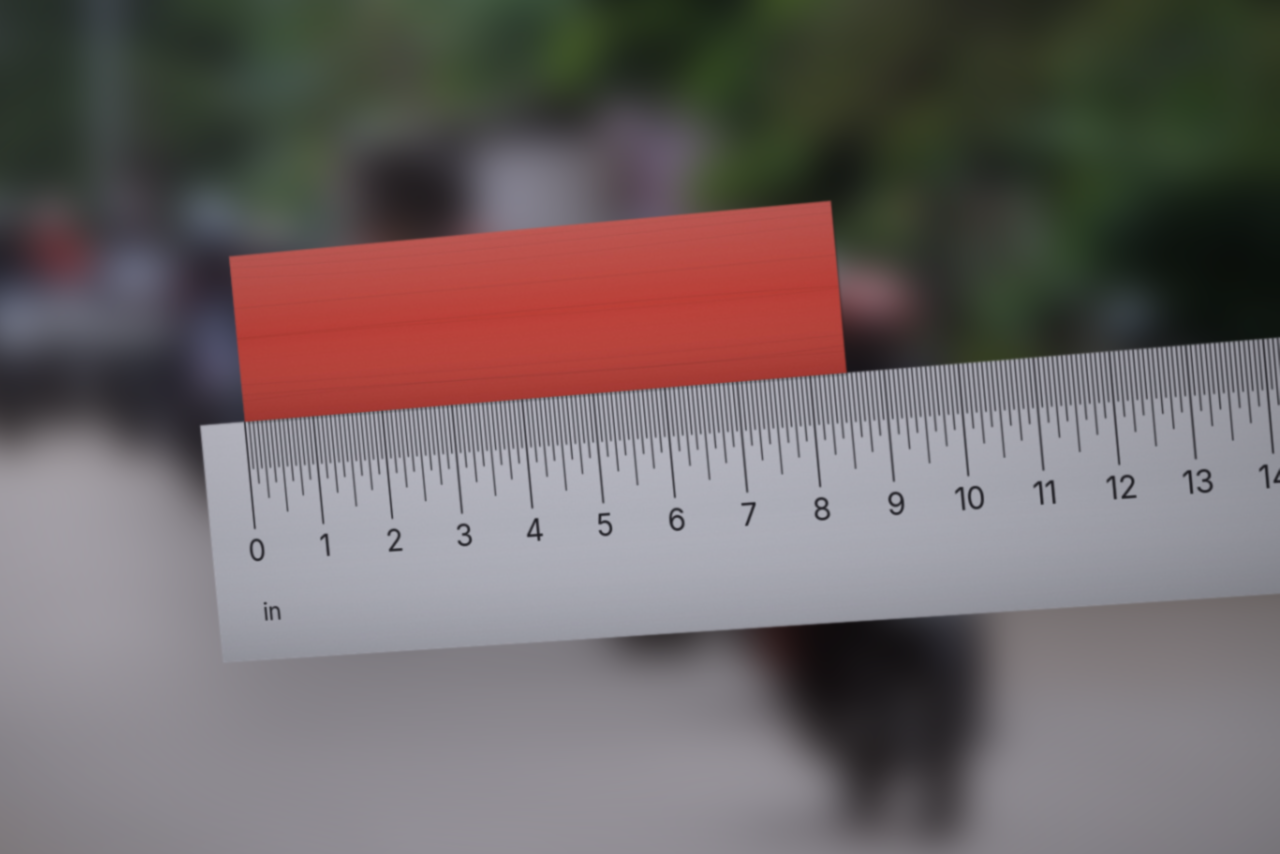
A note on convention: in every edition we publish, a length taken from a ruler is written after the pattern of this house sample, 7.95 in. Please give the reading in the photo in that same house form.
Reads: 8.5 in
